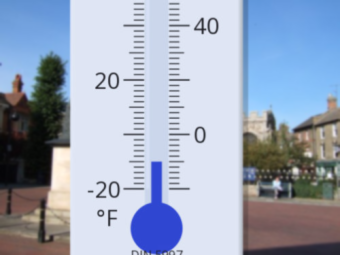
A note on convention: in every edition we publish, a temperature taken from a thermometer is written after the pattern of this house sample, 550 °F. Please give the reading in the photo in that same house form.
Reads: -10 °F
